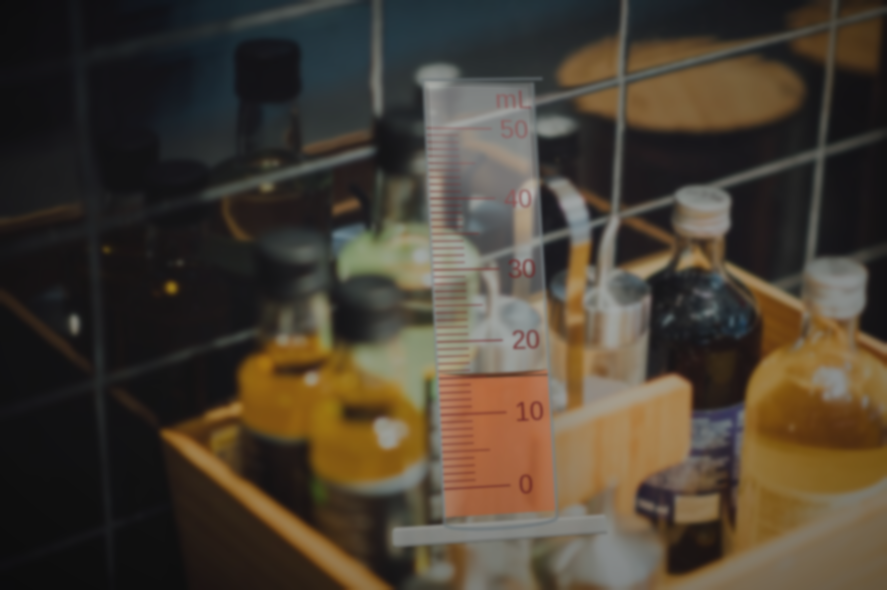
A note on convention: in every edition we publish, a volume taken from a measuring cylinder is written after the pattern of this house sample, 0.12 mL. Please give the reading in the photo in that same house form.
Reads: 15 mL
